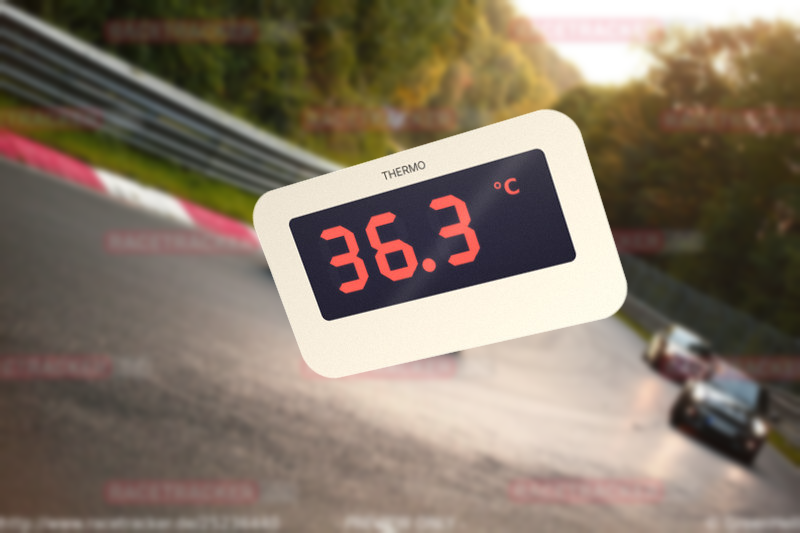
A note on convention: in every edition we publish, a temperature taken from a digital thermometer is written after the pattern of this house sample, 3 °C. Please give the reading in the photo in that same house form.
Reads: 36.3 °C
